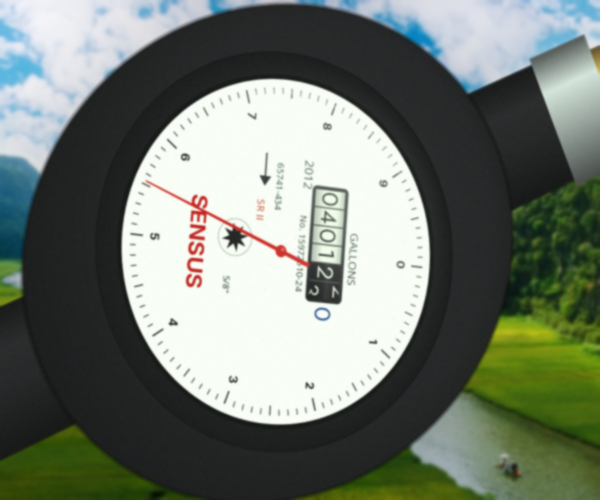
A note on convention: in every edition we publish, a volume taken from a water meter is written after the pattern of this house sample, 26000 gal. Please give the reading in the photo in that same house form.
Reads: 401225.5 gal
